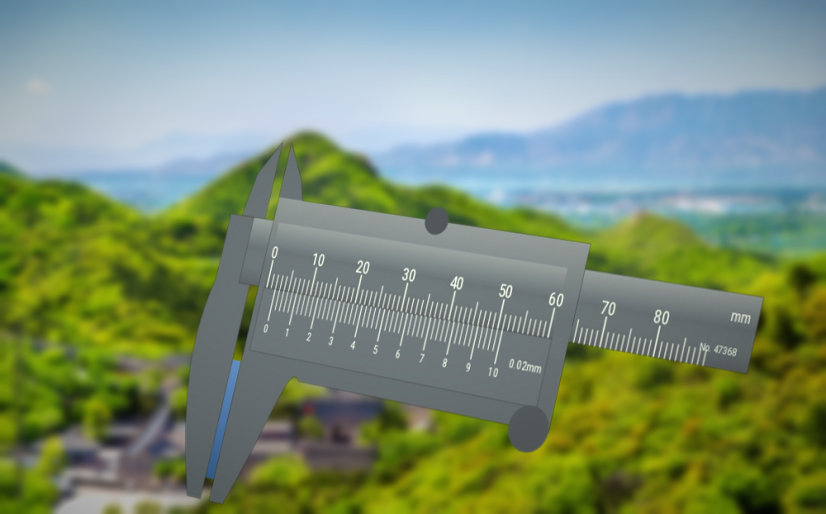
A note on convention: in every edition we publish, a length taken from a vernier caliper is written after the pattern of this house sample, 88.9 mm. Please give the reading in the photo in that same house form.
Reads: 2.0 mm
